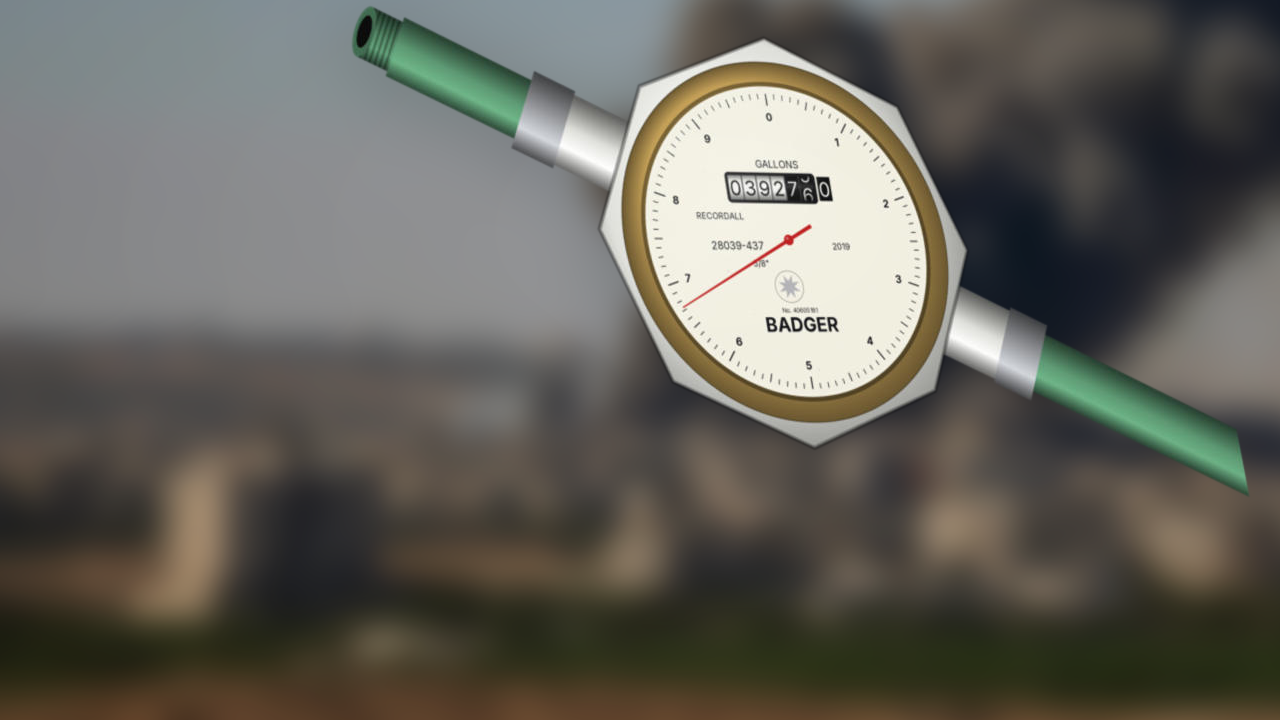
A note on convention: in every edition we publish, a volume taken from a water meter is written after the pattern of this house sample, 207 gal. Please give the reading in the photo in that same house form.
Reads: 392756.7 gal
